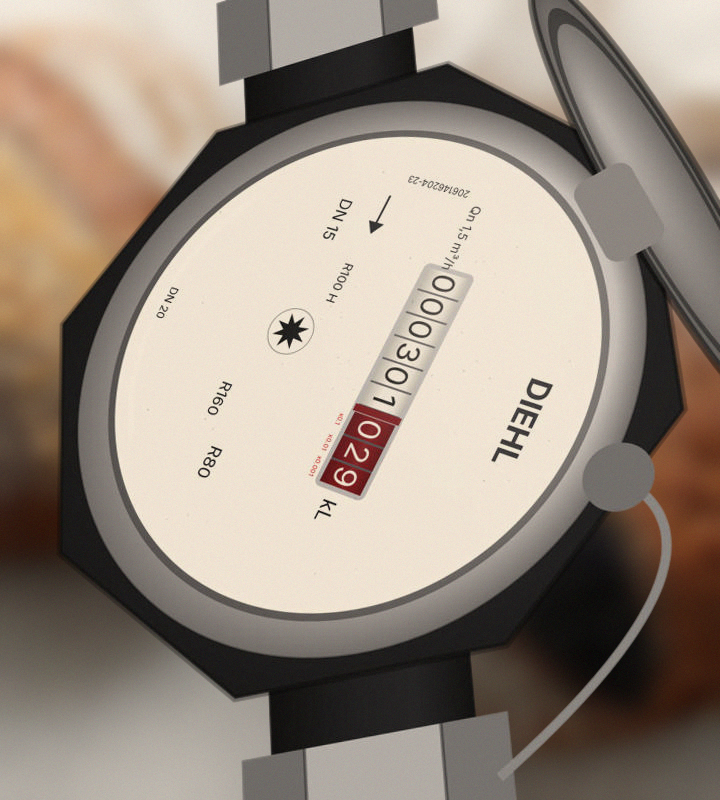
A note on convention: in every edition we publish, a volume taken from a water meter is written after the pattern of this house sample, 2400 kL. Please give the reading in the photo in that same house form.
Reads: 301.029 kL
